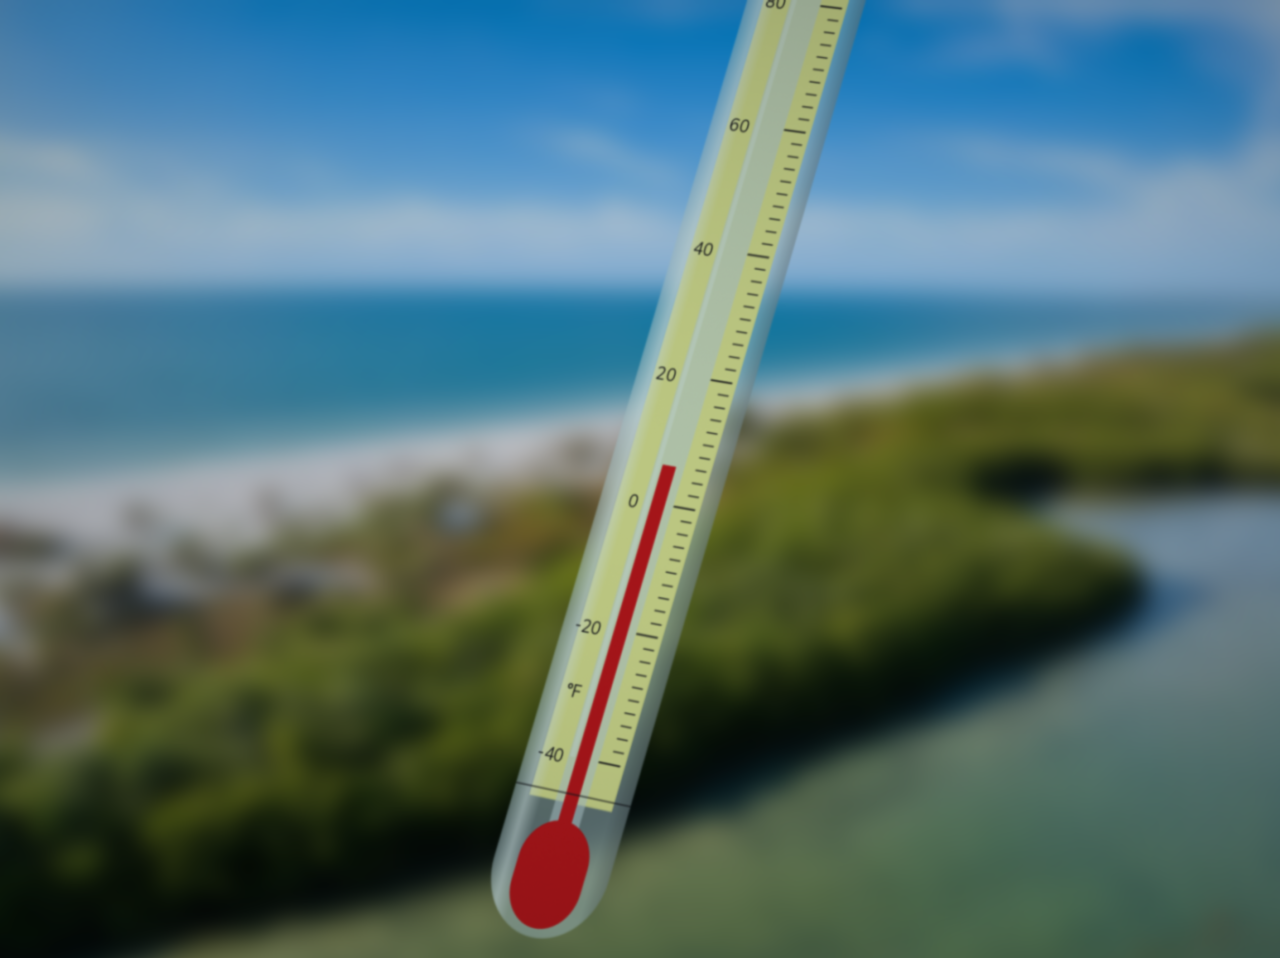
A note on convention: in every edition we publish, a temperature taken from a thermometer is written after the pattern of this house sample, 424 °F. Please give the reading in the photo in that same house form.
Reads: 6 °F
